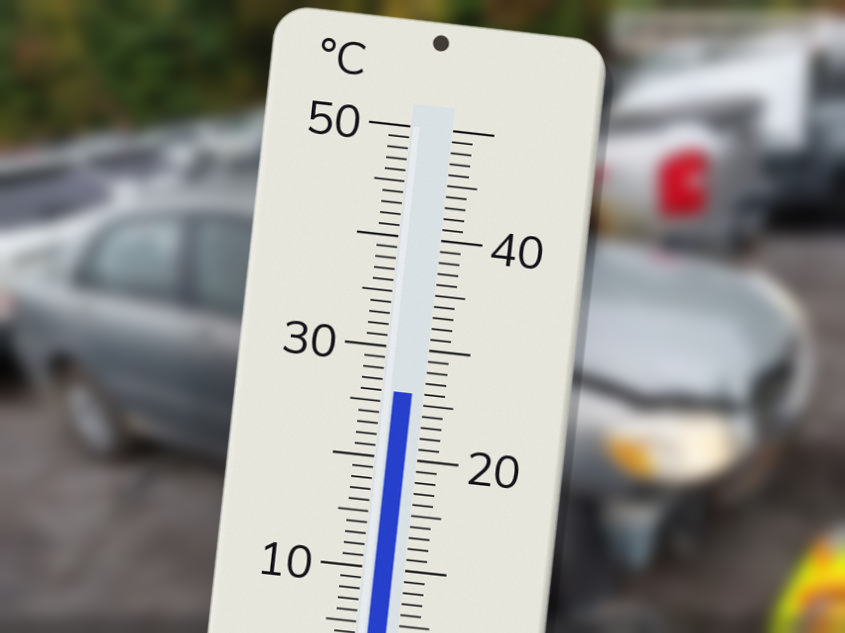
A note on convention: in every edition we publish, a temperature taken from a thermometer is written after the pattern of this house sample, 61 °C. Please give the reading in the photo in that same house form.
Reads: 26 °C
